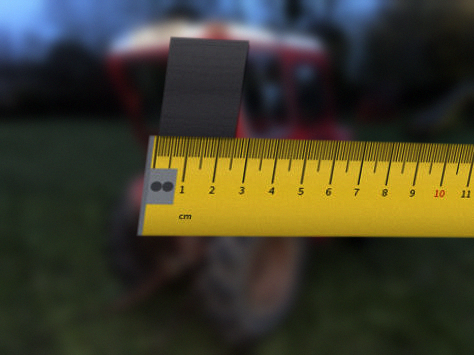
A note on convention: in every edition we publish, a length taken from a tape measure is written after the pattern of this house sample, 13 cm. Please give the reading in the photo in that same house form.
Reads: 2.5 cm
